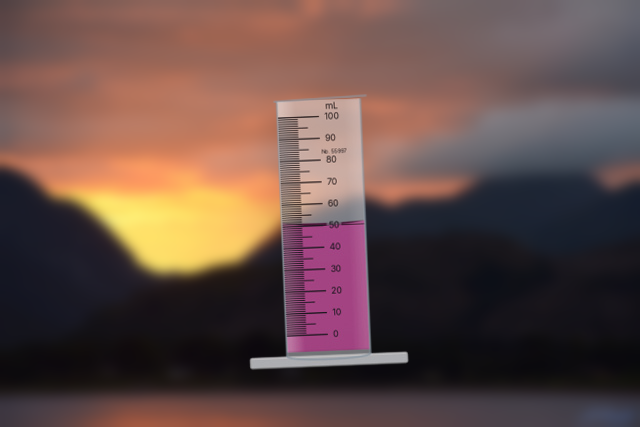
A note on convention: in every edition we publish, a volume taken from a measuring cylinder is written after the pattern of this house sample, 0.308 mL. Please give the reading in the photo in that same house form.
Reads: 50 mL
